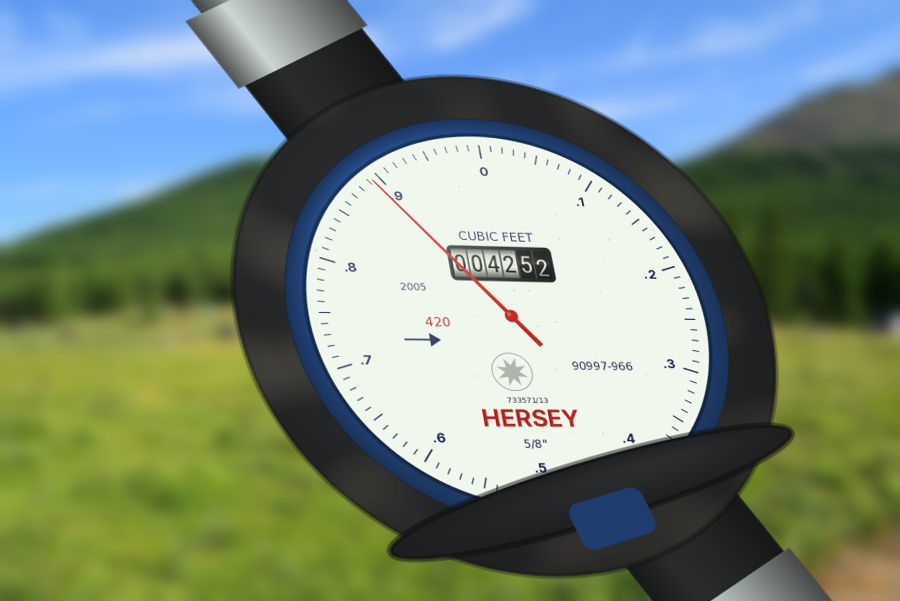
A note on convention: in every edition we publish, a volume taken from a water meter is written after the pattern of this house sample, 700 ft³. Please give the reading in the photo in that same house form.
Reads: 4251.89 ft³
